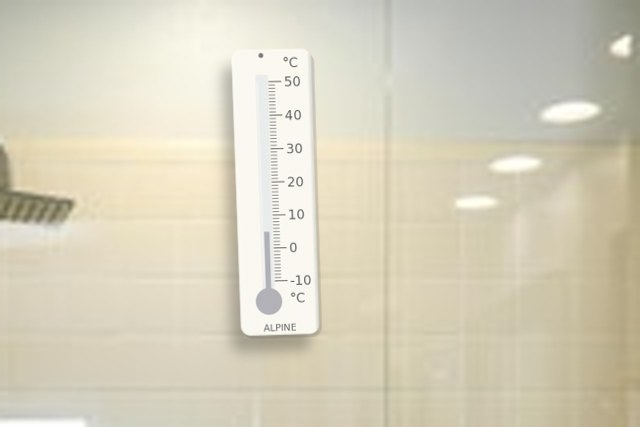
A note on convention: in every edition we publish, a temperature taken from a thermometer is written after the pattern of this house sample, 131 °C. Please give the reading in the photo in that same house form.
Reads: 5 °C
